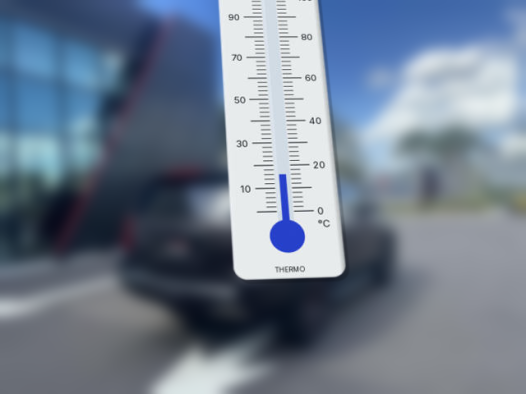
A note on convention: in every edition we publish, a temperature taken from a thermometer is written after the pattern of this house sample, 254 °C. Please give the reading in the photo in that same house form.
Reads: 16 °C
